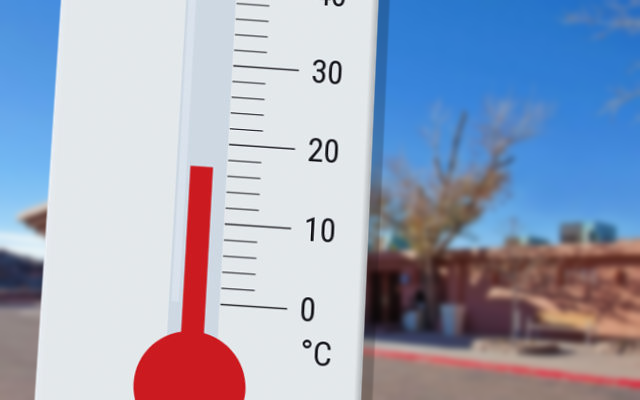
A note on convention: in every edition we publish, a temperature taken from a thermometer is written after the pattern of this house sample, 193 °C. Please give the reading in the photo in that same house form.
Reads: 17 °C
